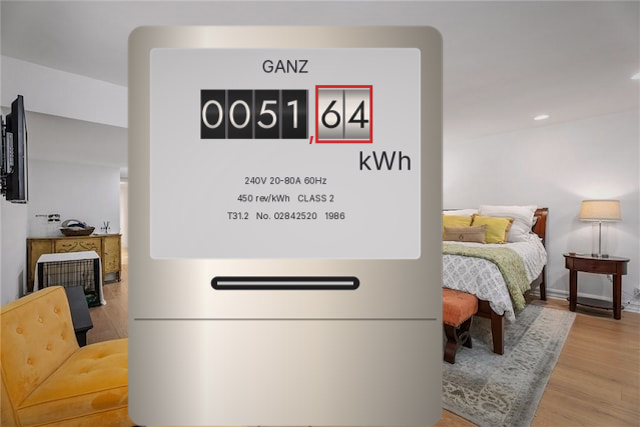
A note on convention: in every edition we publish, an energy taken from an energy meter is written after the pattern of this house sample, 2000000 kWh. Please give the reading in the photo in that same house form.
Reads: 51.64 kWh
